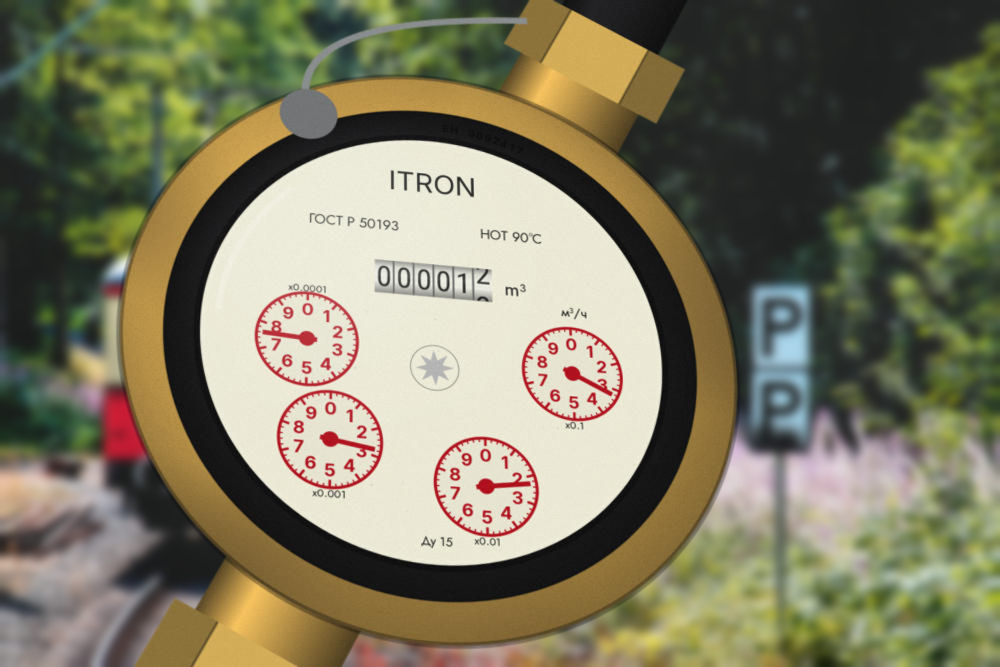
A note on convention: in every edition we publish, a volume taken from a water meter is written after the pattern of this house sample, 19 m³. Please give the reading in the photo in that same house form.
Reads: 12.3227 m³
